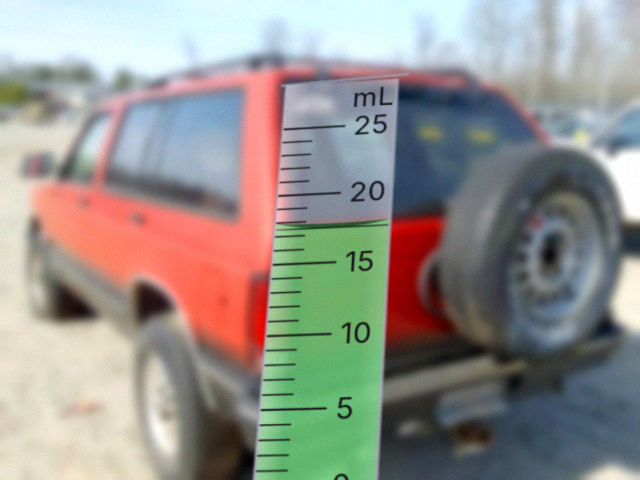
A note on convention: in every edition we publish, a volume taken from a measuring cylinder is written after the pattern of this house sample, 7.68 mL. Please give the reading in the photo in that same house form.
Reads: 17.5 mL
